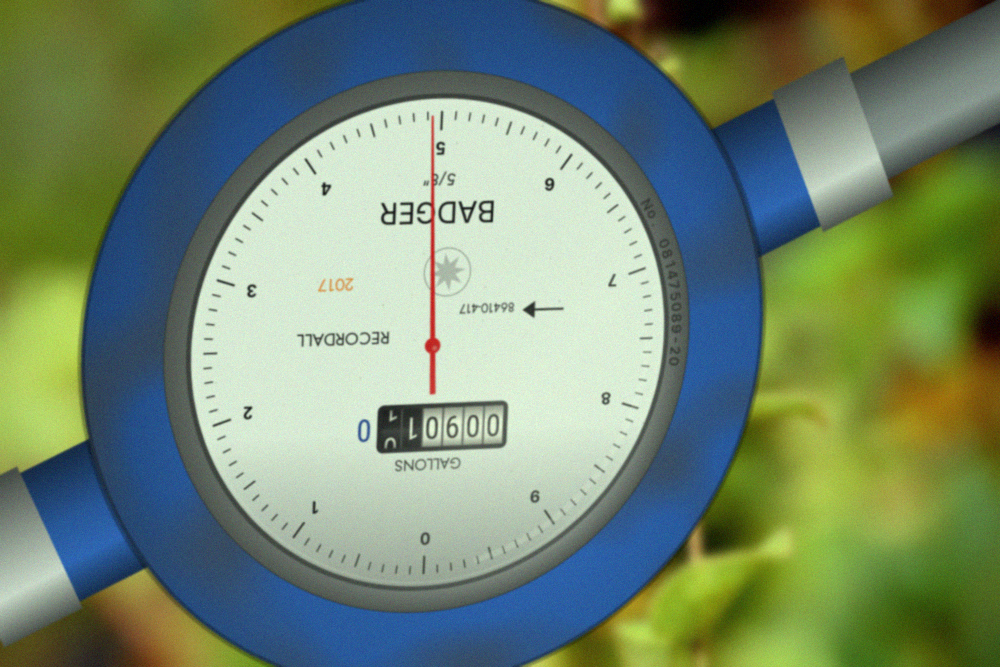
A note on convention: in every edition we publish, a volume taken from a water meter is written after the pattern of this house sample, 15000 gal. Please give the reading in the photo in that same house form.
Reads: 90104.9 gal
